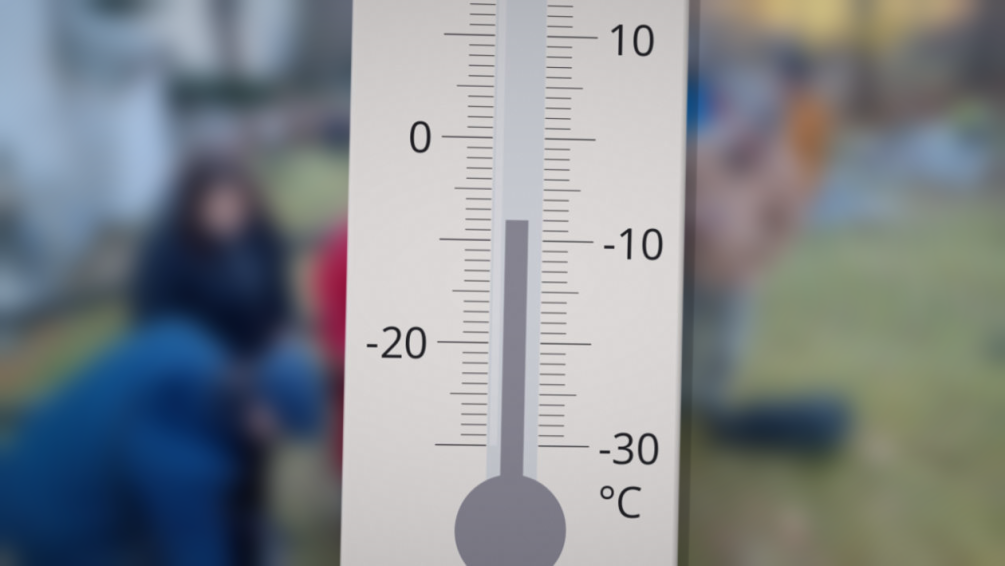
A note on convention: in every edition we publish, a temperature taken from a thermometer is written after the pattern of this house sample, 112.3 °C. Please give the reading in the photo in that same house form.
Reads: -8 °C
